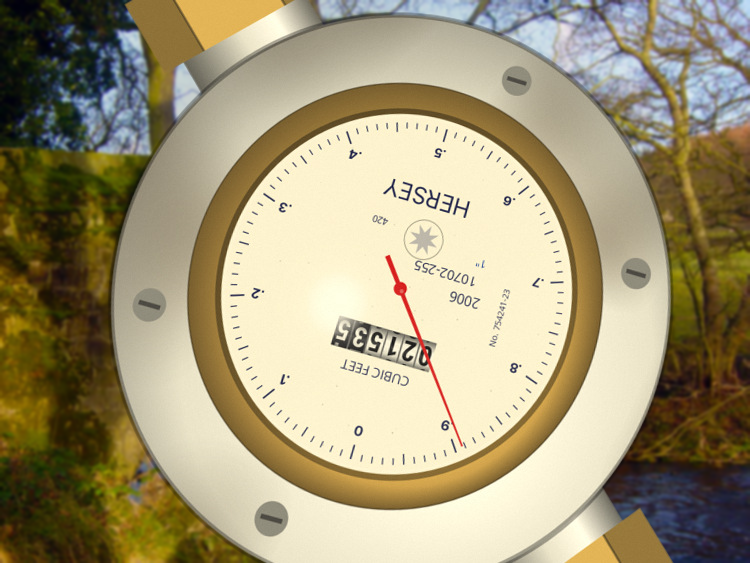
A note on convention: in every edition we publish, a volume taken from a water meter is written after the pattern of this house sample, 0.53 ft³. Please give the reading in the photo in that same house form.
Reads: 21534.89 ft³
